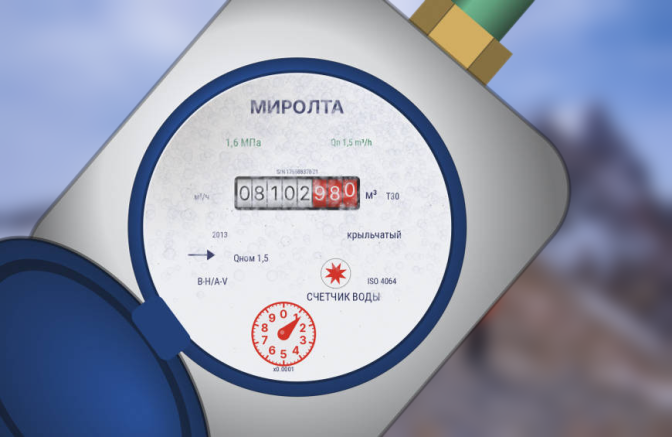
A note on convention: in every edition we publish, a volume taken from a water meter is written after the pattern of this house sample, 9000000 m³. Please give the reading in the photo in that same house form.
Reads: 8102.9801 m³
